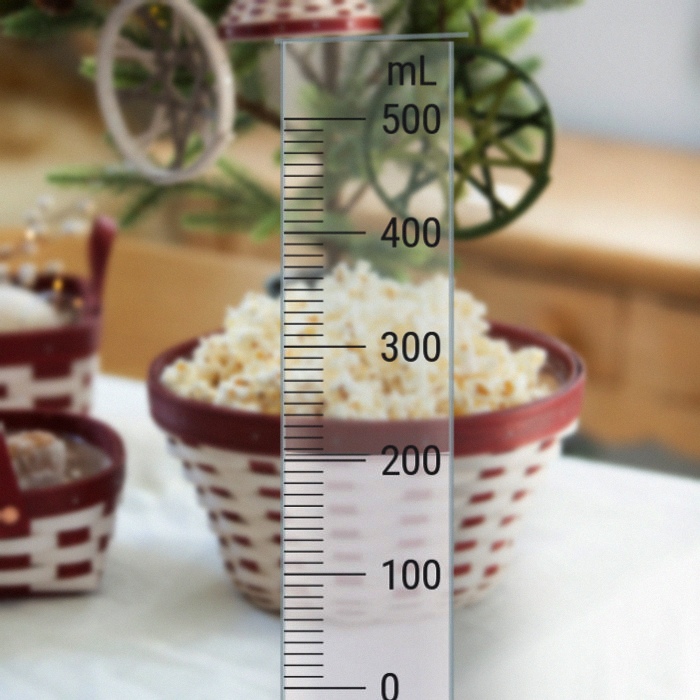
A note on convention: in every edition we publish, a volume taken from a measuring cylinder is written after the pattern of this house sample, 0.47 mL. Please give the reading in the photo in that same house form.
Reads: 205 mL
